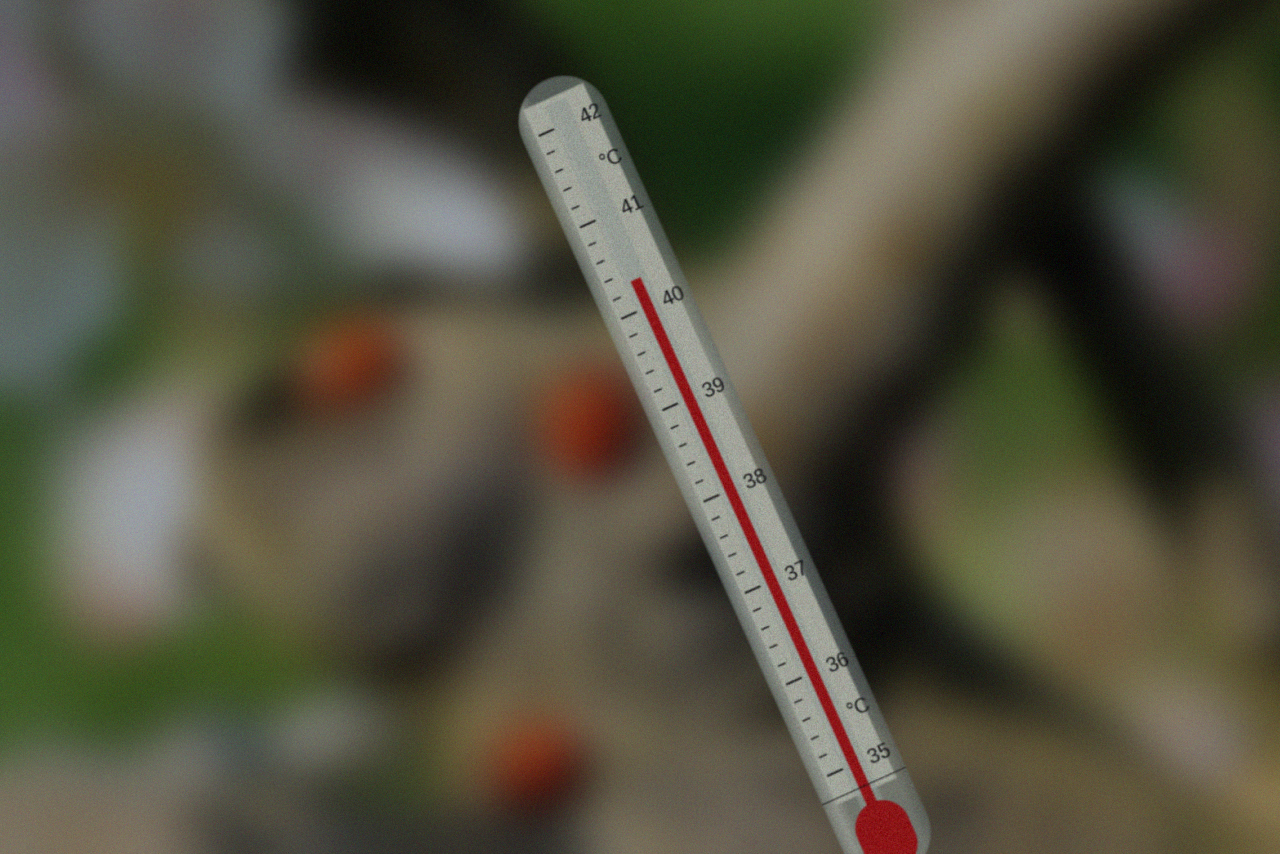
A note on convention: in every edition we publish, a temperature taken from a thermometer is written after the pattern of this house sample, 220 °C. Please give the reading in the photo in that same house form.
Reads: 40.3 °C
